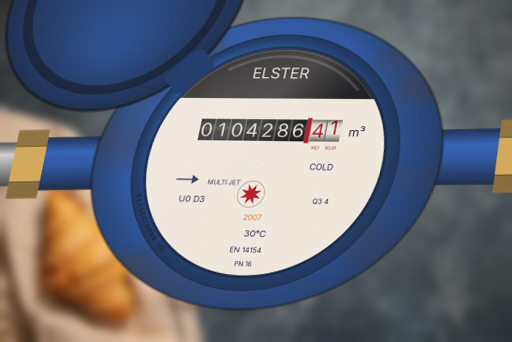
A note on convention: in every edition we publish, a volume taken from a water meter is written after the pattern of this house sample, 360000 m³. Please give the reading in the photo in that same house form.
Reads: 104286.41 m³
